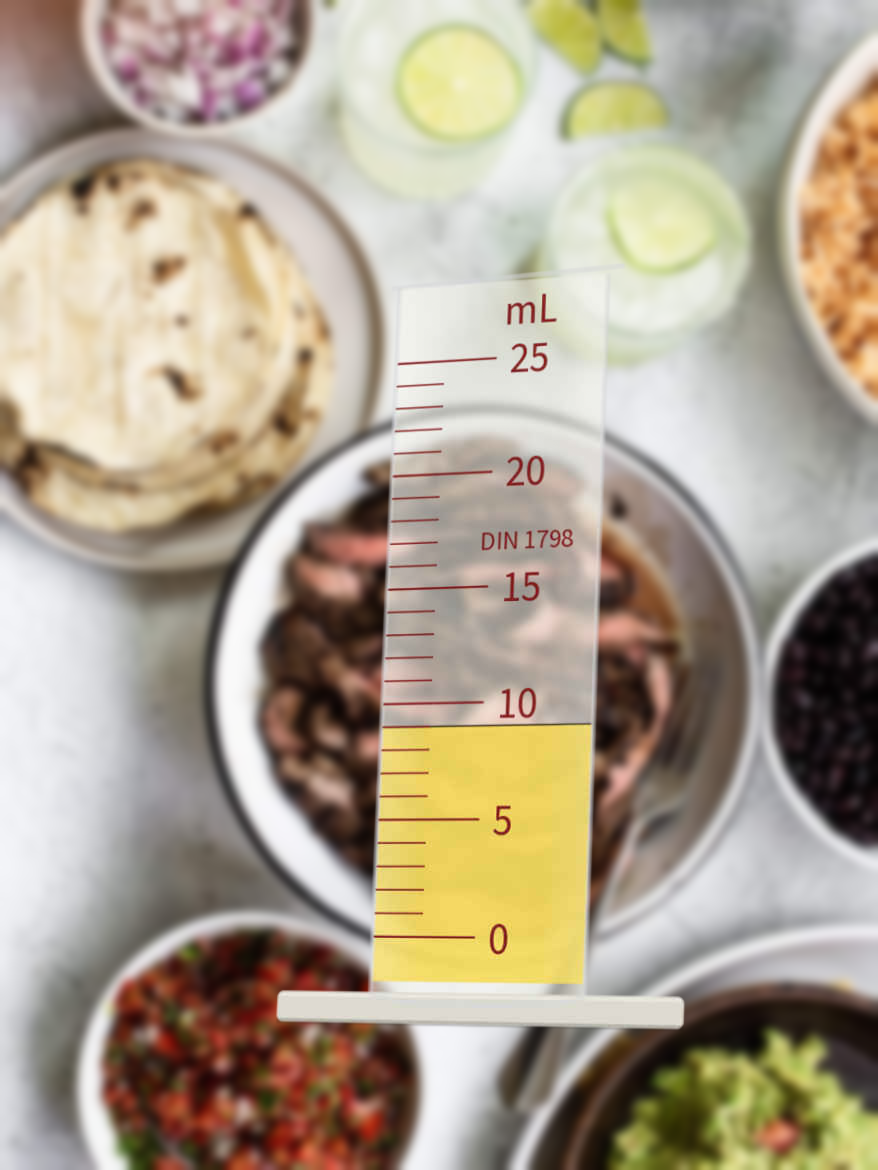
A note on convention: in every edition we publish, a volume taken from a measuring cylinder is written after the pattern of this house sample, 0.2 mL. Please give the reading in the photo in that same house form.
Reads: 9 mL
